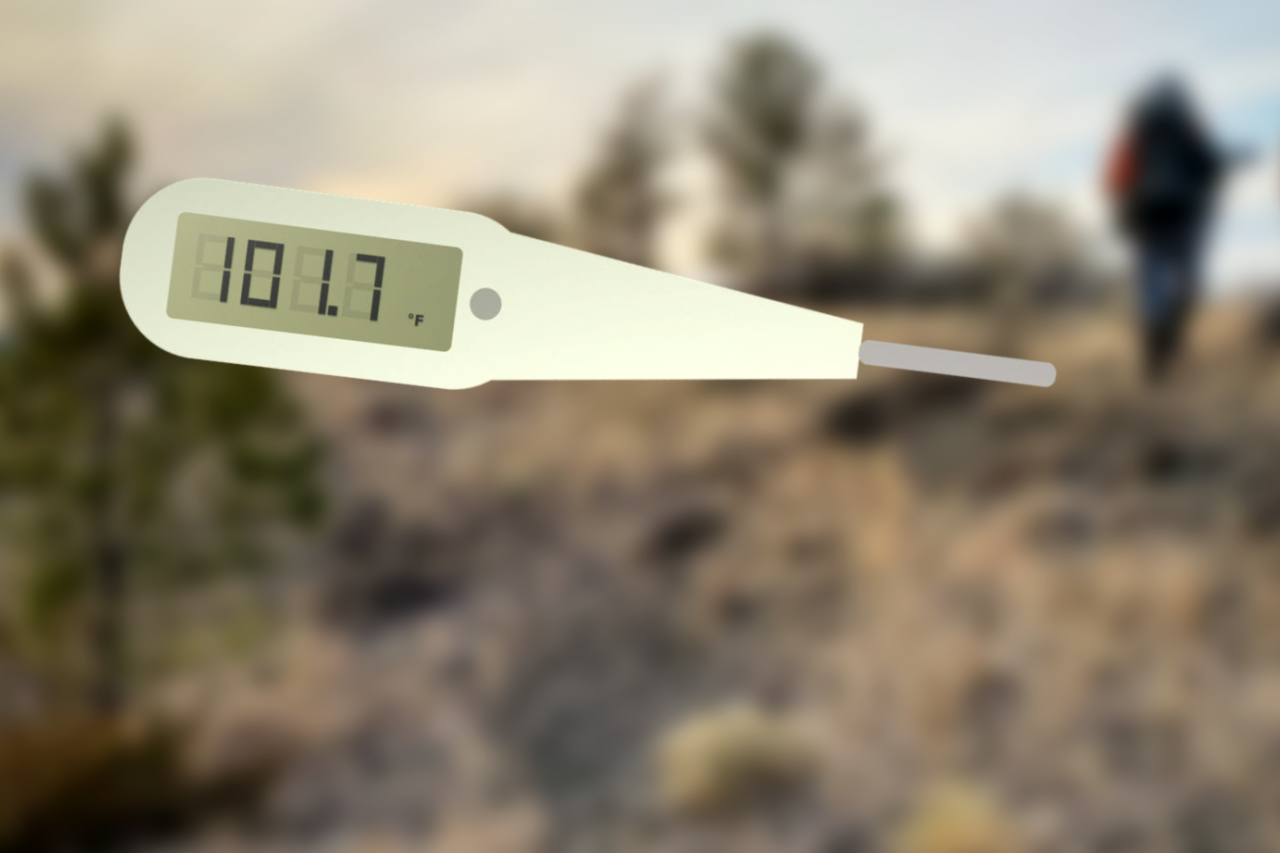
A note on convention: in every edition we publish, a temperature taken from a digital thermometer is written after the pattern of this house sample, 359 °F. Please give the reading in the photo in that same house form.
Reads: 101.7 °F
